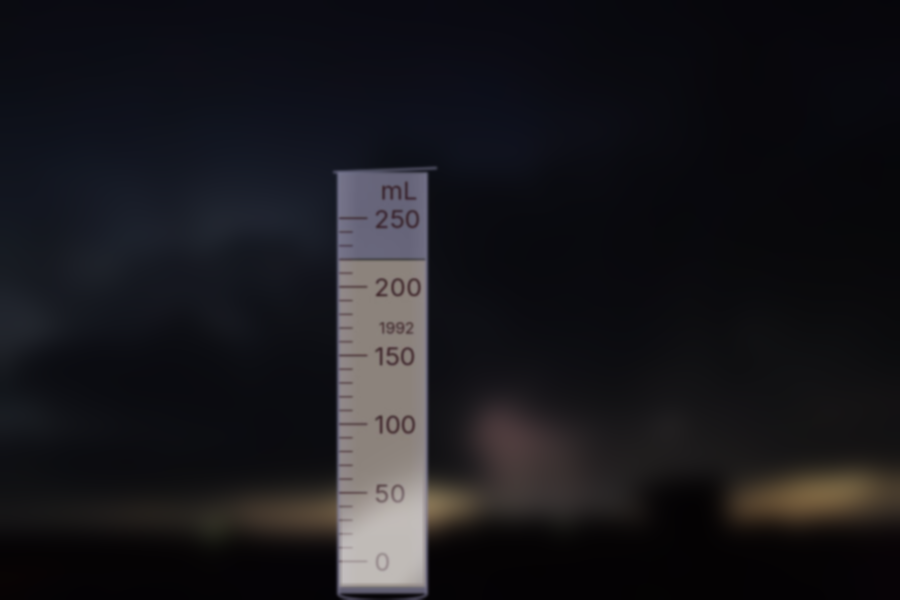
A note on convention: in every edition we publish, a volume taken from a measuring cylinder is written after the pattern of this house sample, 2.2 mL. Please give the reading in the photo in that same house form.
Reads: 220 mL
